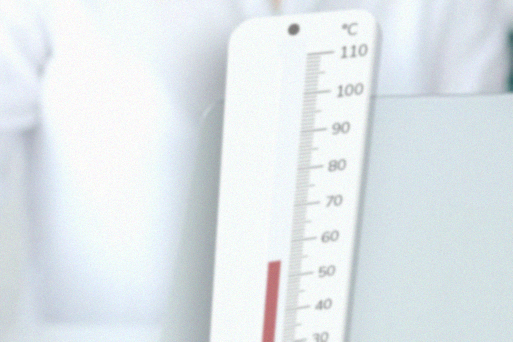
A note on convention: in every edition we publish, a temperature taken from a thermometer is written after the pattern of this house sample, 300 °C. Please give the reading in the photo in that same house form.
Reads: 55 °C
